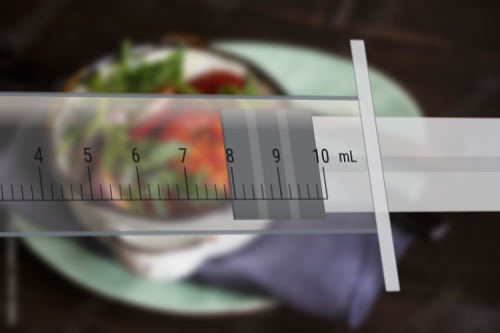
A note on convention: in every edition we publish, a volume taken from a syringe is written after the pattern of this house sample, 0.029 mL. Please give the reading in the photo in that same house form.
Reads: 7.9 mL
